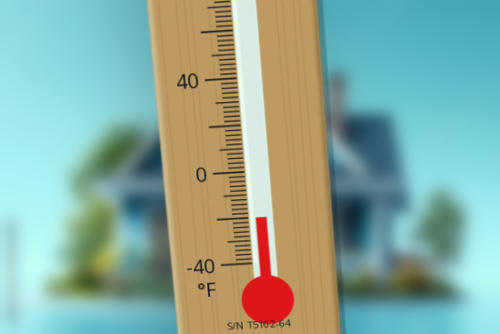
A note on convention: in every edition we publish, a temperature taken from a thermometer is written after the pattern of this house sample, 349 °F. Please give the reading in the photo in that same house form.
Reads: -20 °F
